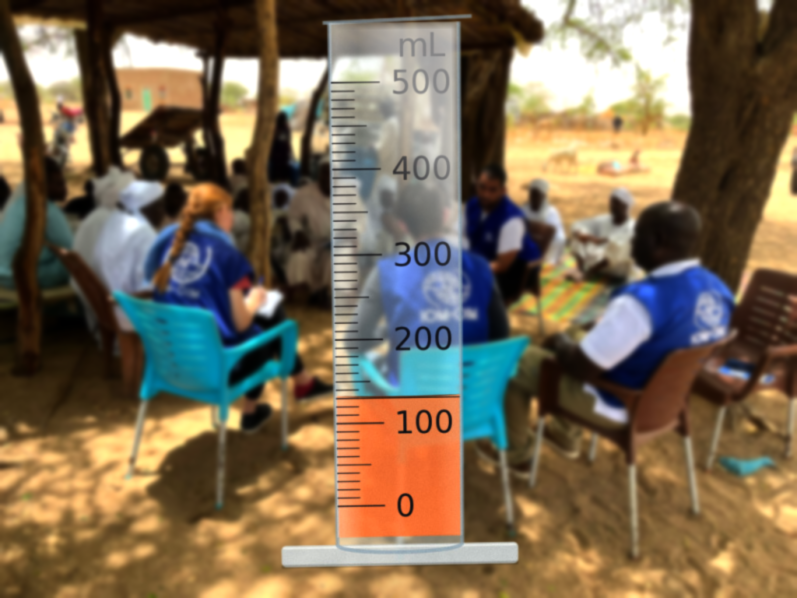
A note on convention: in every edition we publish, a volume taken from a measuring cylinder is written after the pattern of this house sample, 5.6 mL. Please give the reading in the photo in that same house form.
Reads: 130 mL
